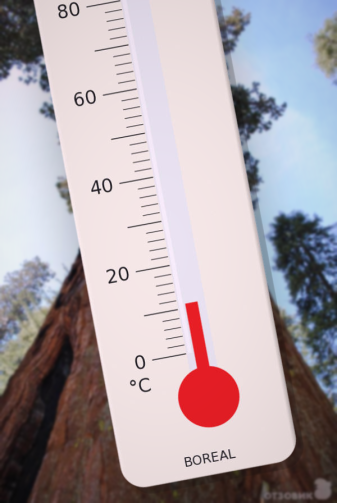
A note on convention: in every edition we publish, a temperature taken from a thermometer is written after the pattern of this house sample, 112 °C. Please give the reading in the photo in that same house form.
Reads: 11 °C
